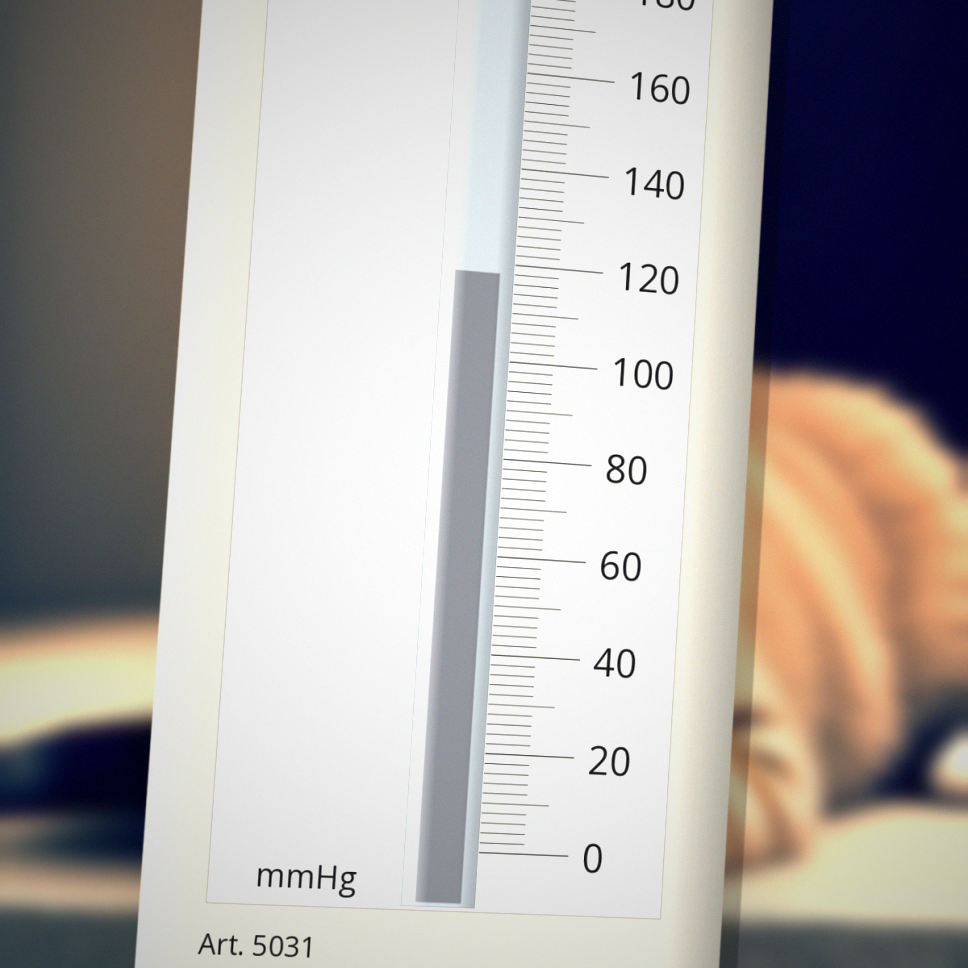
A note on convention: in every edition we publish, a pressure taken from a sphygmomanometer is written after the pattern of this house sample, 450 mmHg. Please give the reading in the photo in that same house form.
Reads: 118 mmHg
